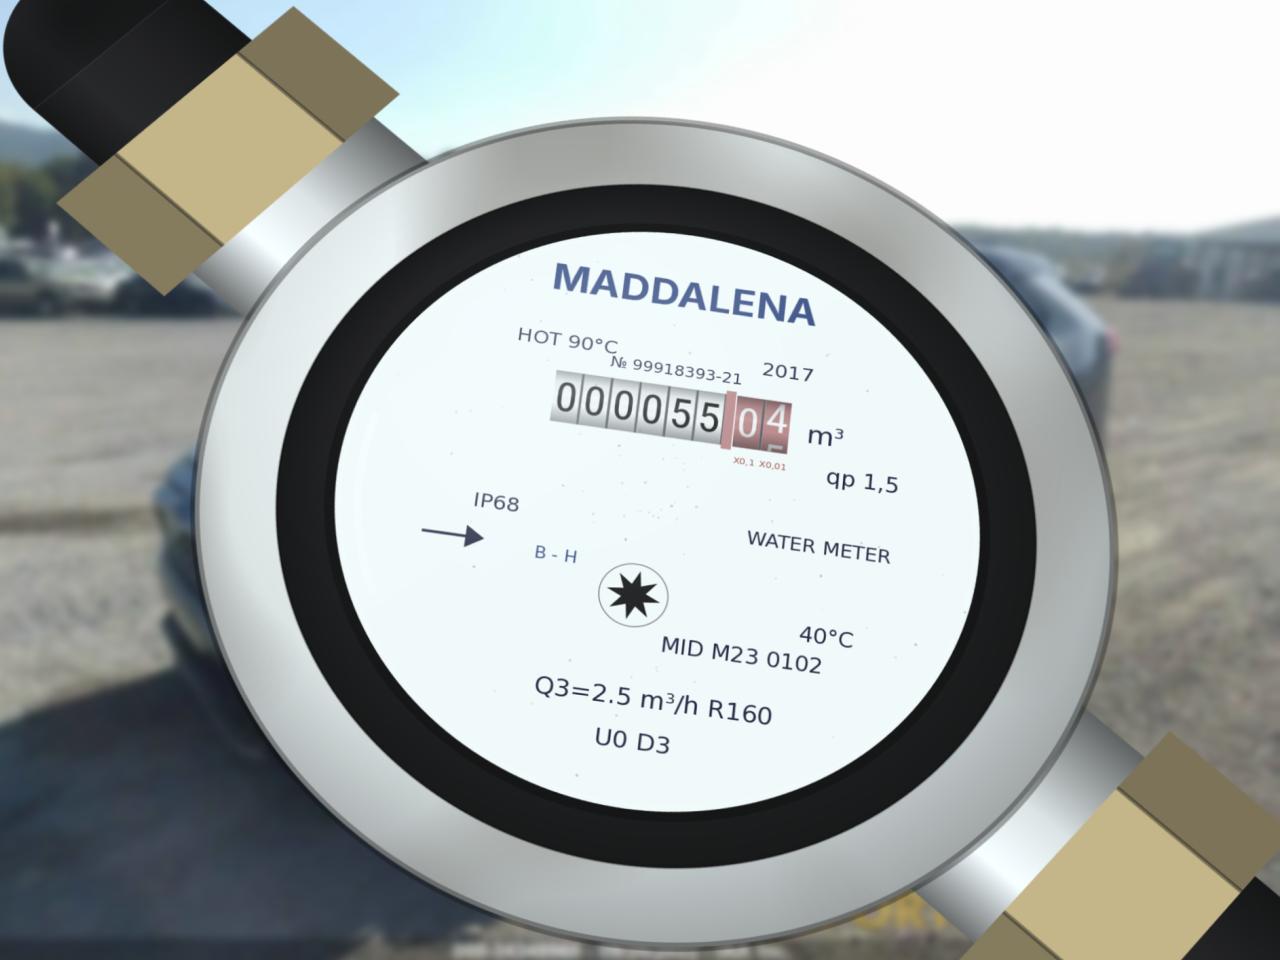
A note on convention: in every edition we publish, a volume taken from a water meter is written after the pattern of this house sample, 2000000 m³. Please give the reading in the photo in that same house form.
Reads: 55.04 m³
